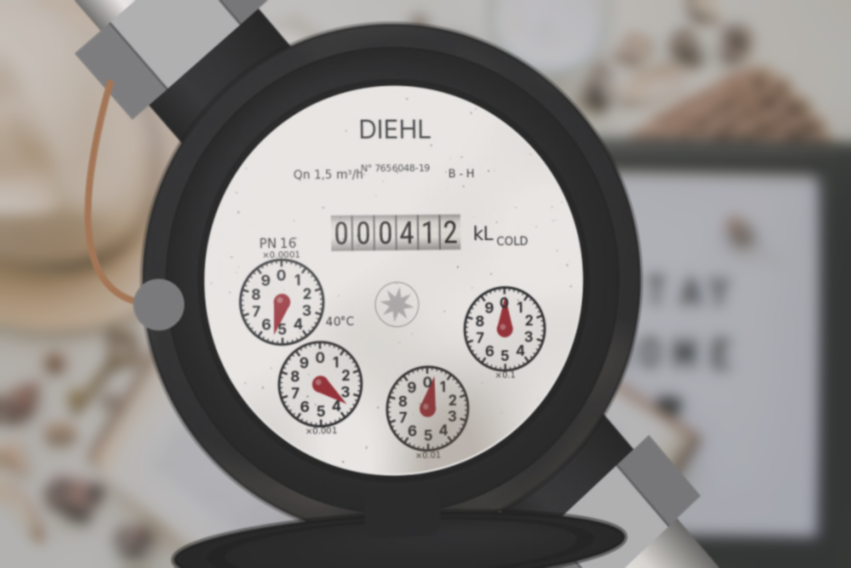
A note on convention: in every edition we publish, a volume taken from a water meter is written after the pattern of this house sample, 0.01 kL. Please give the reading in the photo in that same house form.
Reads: 412.0035 kL
